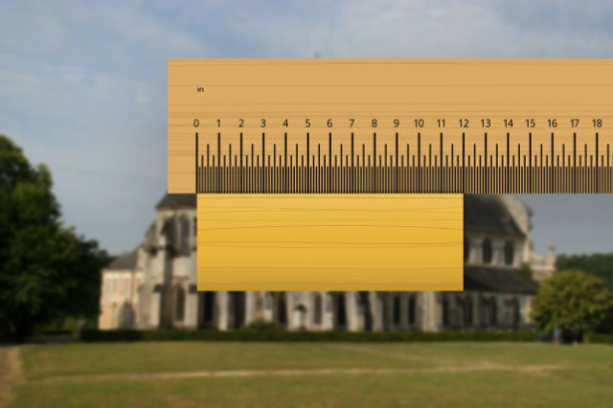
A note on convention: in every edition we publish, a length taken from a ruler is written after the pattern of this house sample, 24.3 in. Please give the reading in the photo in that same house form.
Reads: 12 in
